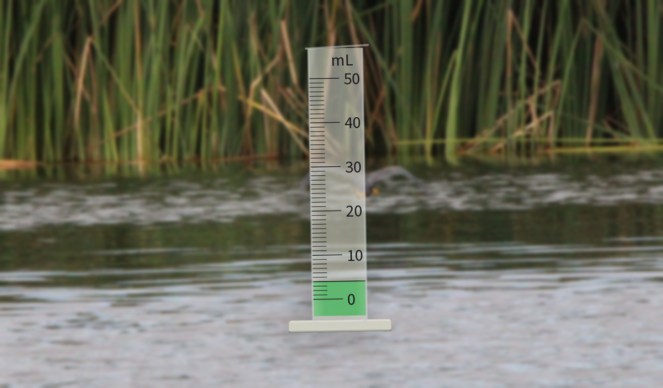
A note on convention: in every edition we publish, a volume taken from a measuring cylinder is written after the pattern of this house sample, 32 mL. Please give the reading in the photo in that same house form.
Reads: 4 mL
